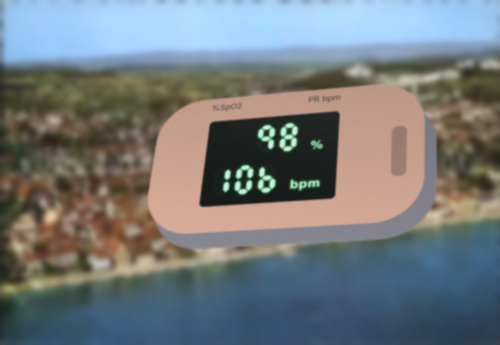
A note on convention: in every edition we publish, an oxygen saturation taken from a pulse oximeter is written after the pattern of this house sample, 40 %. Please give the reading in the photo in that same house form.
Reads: 98 %
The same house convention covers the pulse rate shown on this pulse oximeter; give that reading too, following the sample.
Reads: 106 bpm
